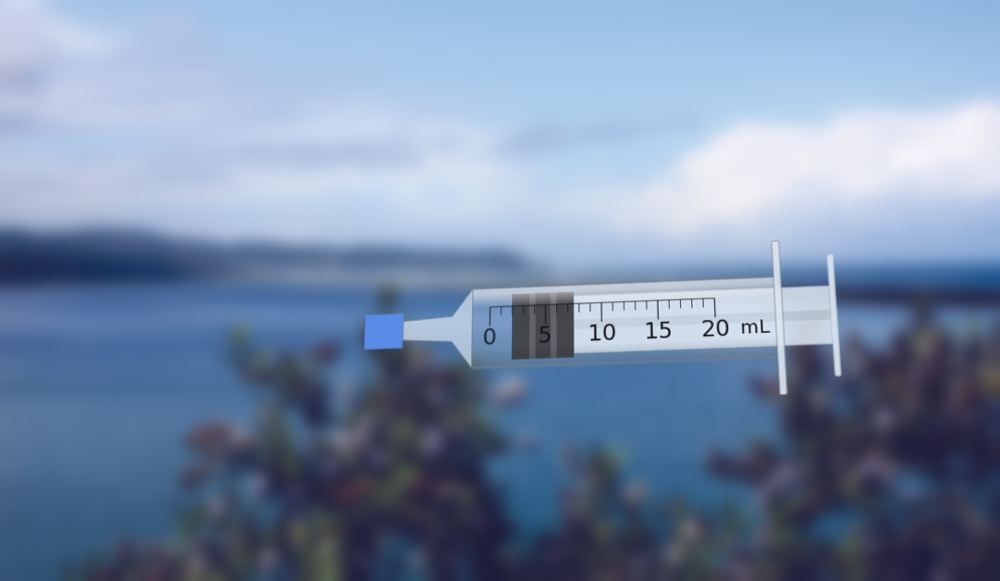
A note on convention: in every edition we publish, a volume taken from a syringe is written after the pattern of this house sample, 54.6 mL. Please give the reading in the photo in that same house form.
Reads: 2 mL
